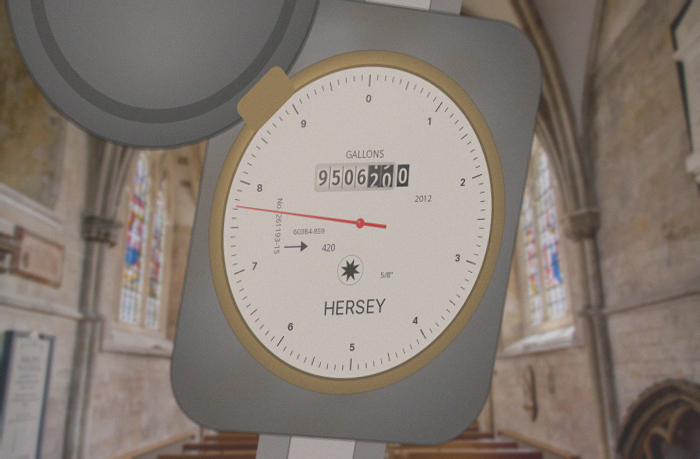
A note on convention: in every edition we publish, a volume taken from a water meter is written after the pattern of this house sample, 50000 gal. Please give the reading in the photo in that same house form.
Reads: 9506197.7 gal
